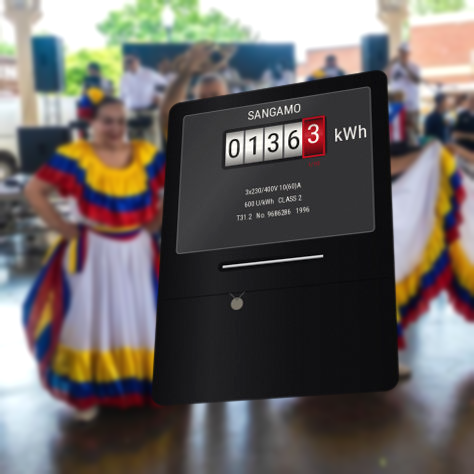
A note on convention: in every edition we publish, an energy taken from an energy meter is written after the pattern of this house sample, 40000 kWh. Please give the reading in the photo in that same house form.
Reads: 136.3 kWh
